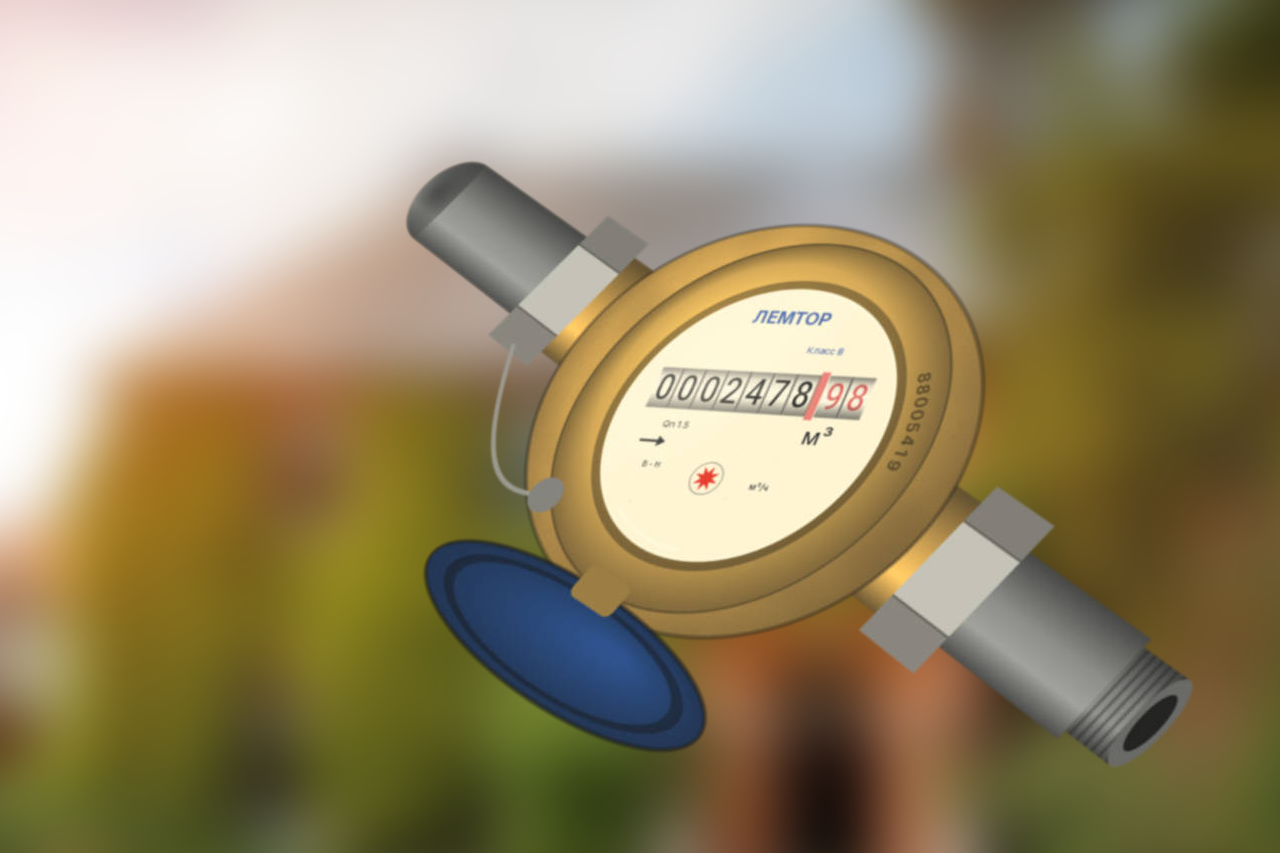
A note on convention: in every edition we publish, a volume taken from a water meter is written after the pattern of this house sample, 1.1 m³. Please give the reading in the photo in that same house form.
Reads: 2478.98 m³
